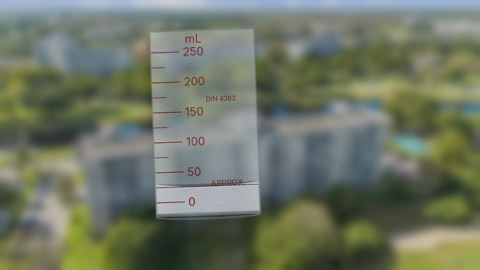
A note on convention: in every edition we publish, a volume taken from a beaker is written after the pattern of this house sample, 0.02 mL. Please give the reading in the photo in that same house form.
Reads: 25 mL
